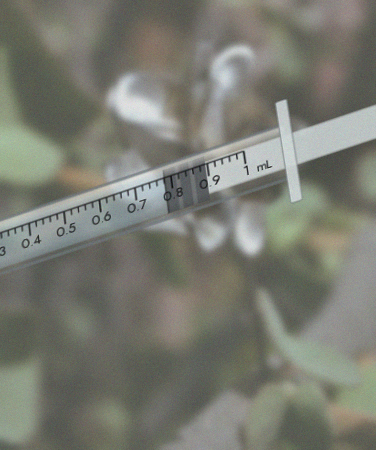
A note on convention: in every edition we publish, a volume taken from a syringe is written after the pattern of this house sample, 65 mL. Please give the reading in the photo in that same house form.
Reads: 0.78 mL
